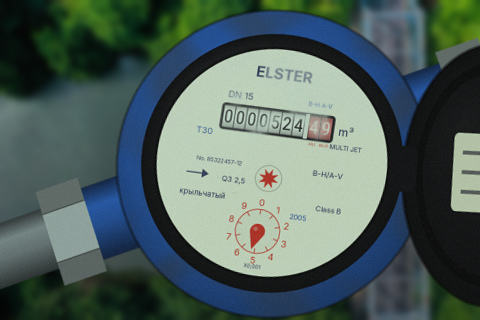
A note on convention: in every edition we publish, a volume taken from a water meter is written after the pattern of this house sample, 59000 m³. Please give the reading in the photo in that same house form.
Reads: 524.495 m³
